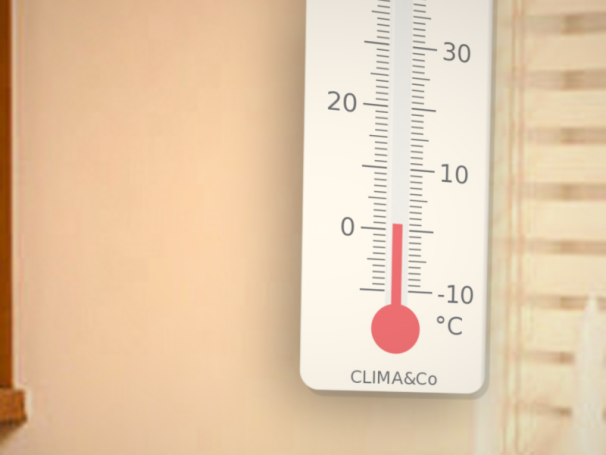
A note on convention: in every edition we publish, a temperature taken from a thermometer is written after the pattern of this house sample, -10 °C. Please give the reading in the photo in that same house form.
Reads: 1 °C
